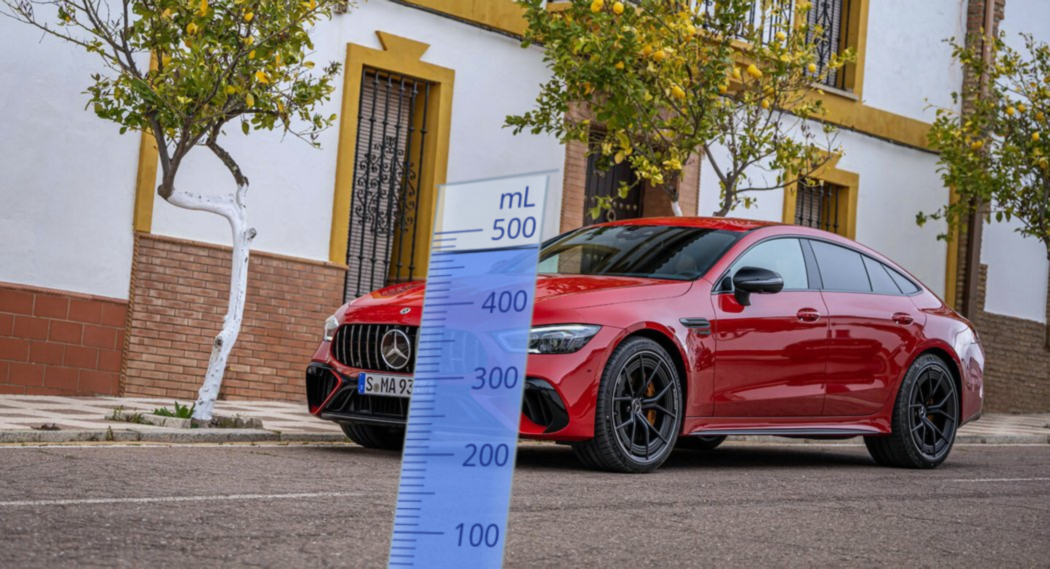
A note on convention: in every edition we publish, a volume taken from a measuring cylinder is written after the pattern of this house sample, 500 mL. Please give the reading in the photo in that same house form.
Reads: 470 mL
